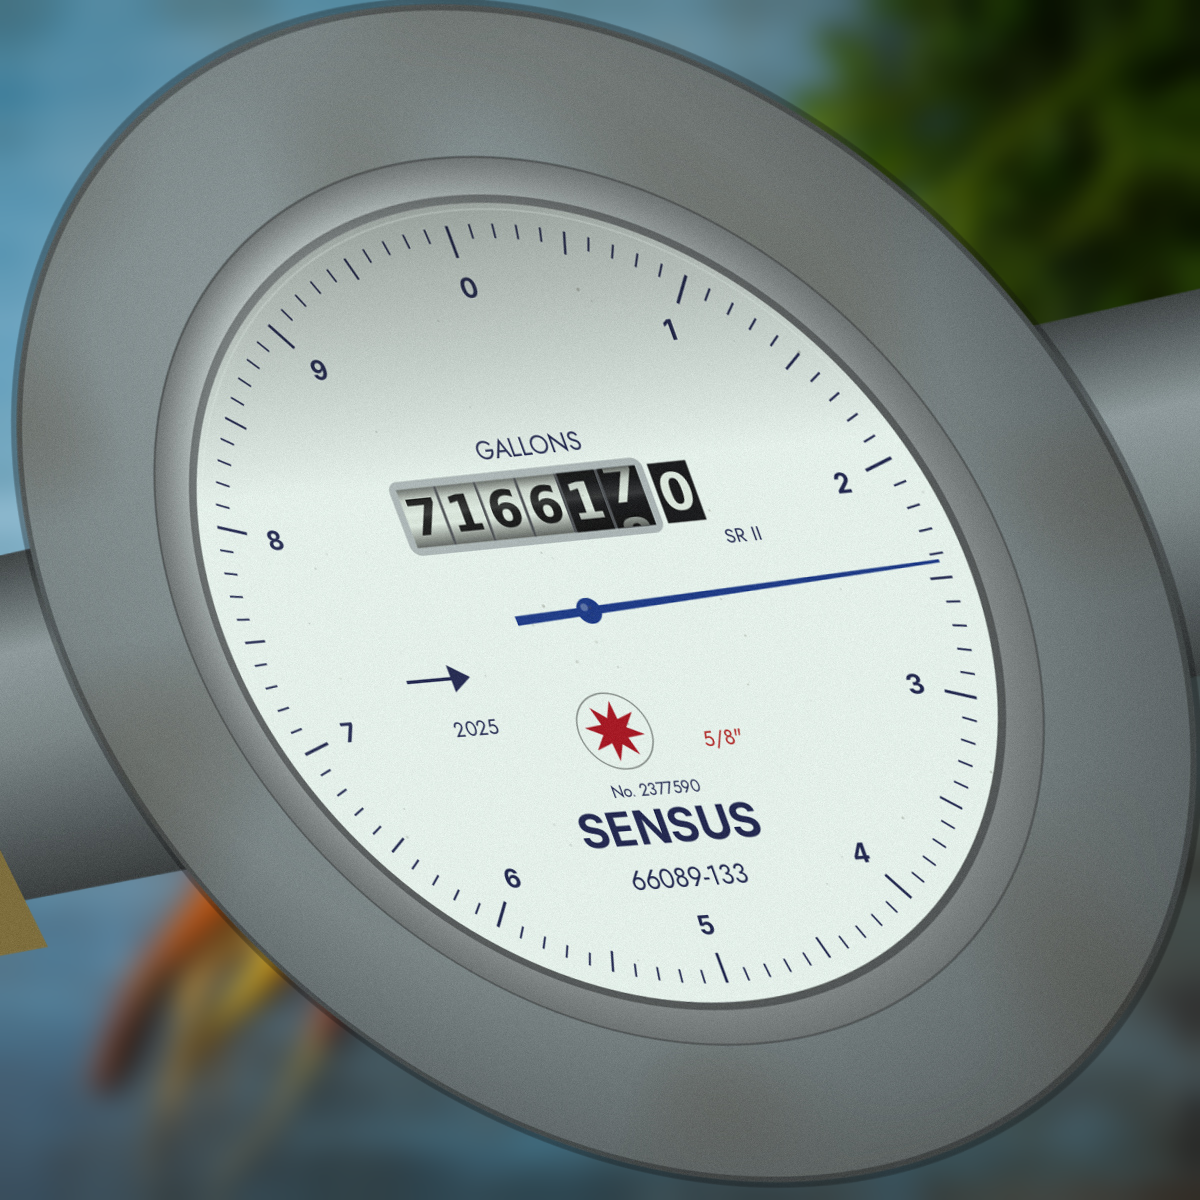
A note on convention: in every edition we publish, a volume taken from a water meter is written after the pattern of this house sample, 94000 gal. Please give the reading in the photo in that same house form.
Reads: 7166172.4 gal
